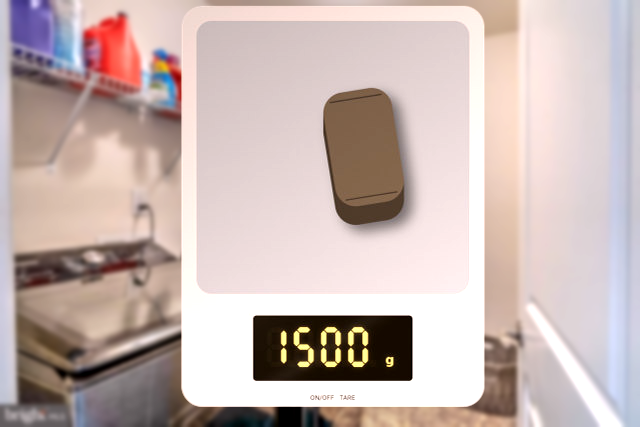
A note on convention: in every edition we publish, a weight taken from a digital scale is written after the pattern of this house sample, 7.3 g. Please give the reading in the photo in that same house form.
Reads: 1500 g
